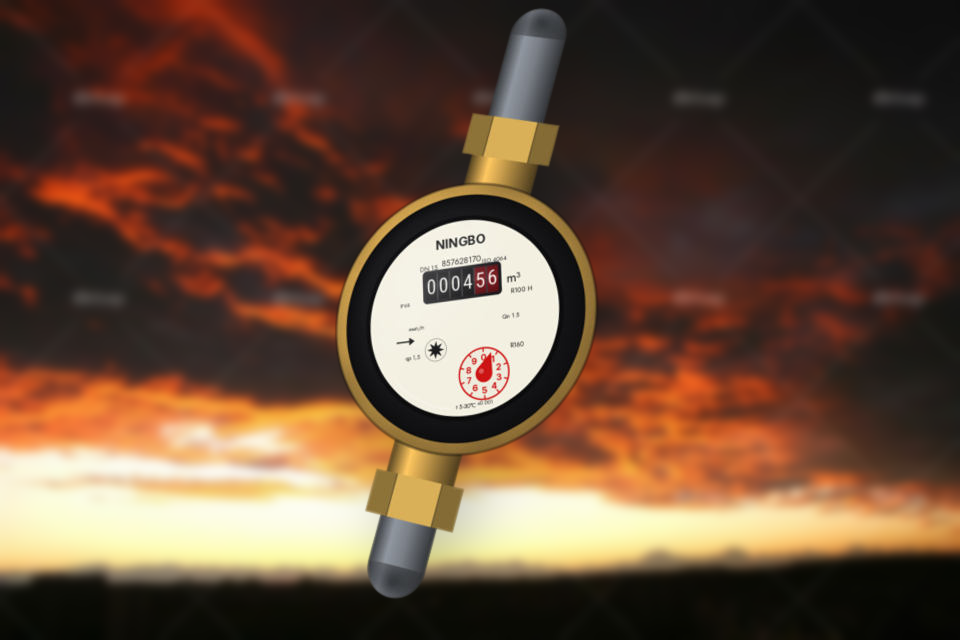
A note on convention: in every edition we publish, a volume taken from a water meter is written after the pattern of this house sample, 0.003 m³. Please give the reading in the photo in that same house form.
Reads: 4.560 m³
